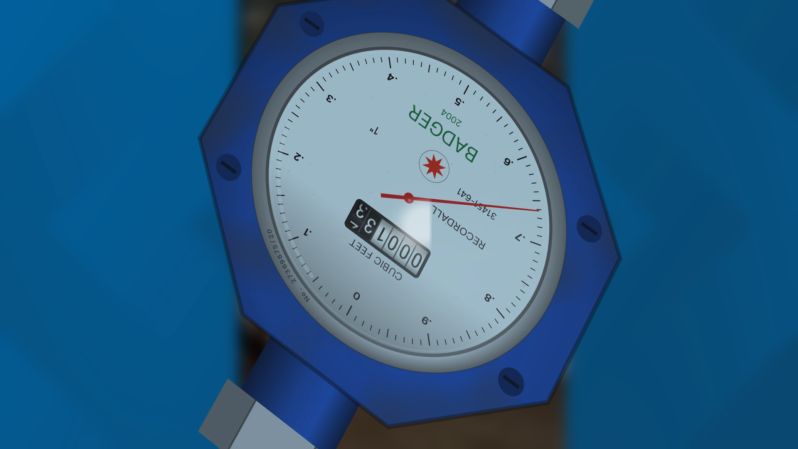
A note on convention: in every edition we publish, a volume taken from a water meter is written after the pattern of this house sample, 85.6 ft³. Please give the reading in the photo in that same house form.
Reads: 132.66 ft³
